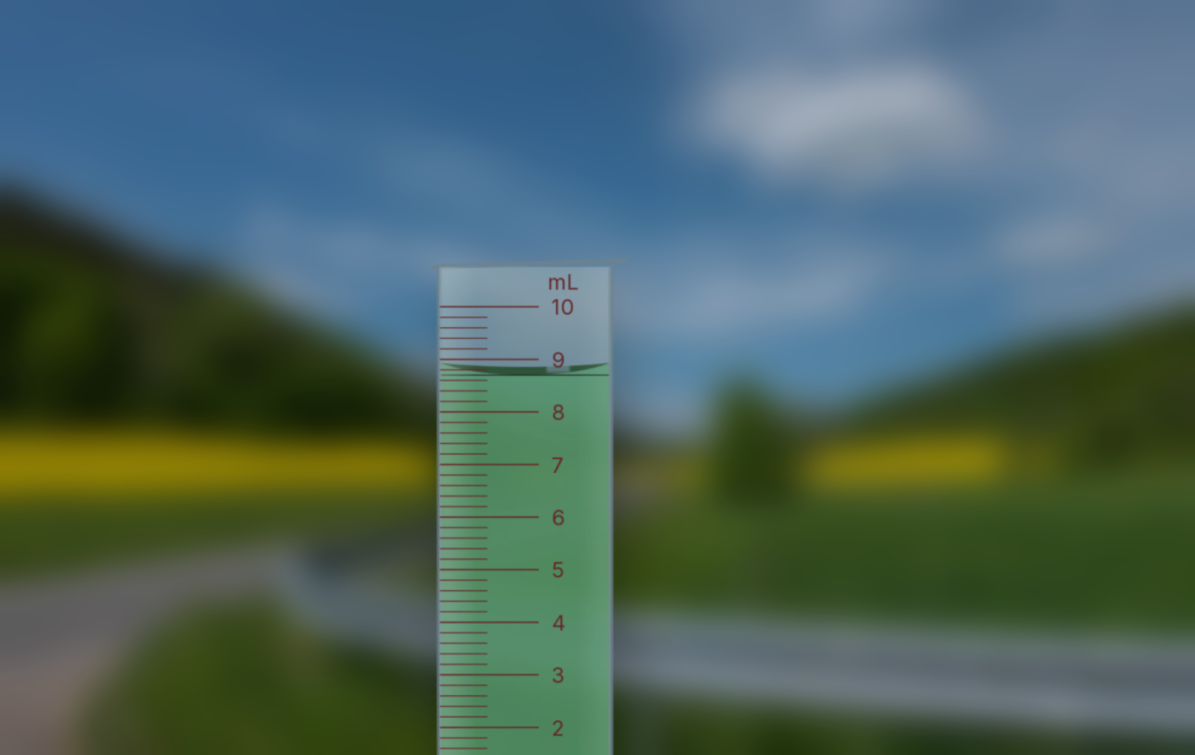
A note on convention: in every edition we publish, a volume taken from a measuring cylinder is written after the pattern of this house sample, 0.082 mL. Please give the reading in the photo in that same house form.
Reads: 8.7 mL
